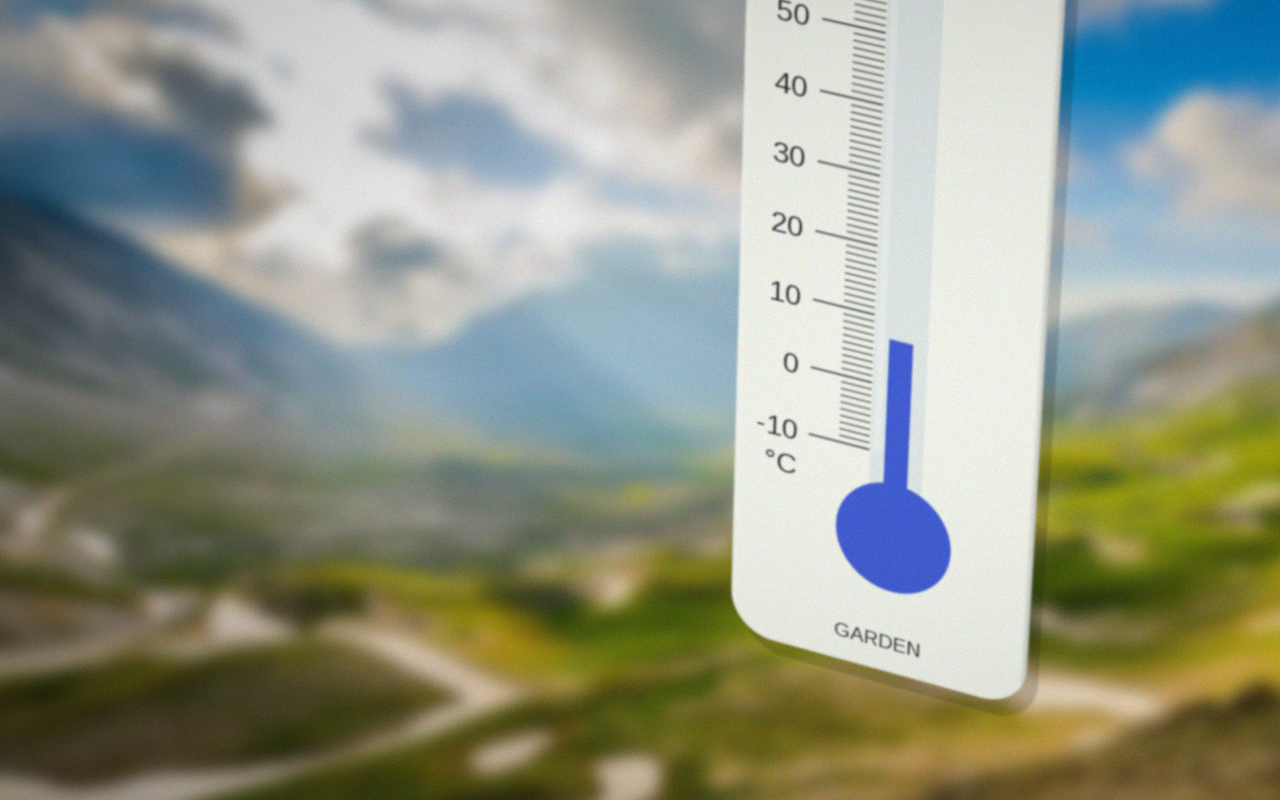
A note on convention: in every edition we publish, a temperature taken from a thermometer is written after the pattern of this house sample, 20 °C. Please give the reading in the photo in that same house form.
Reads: 7 °C
